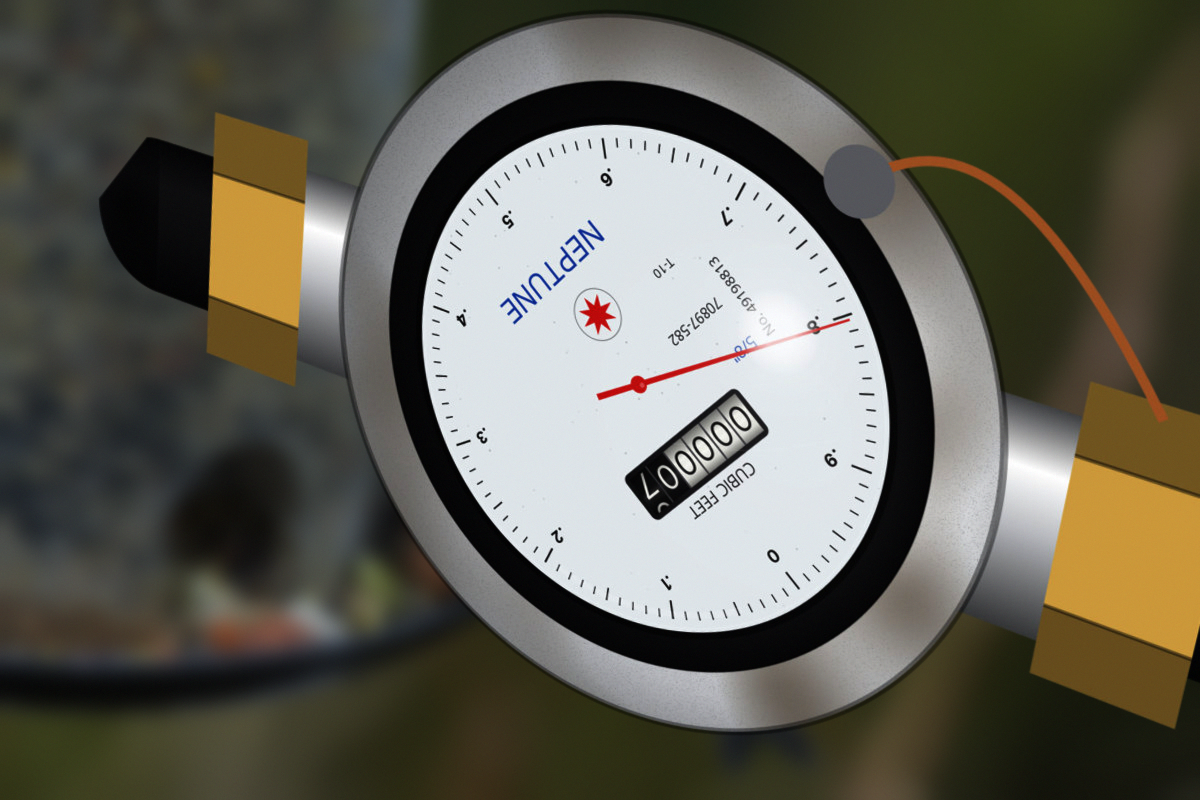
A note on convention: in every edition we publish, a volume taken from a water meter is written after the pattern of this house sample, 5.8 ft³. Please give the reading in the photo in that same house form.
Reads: 6.80 ft³
